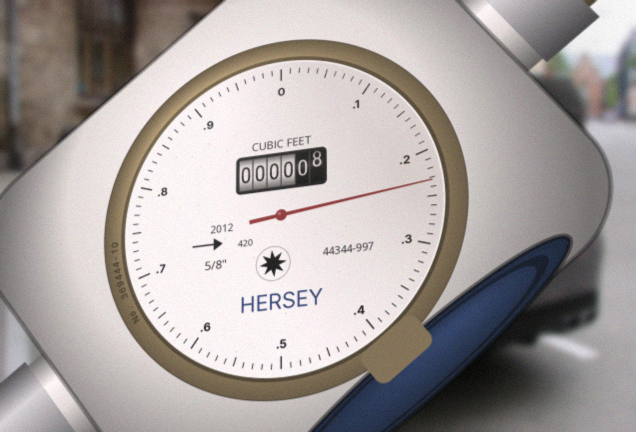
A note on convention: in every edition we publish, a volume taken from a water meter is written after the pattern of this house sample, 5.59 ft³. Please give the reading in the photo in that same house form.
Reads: 8.23 ft³
